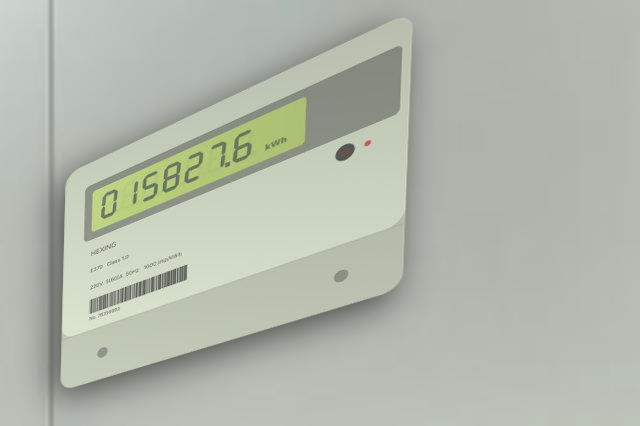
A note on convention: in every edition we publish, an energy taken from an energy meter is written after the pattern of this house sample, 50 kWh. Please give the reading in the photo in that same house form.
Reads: 15827.6 kWh
